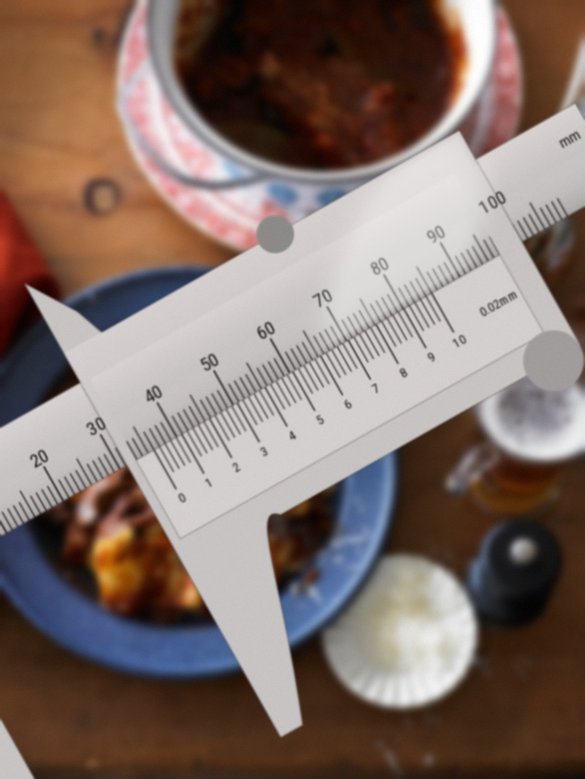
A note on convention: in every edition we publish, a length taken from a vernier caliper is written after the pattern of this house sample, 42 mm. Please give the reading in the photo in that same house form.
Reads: 36.0 mm
